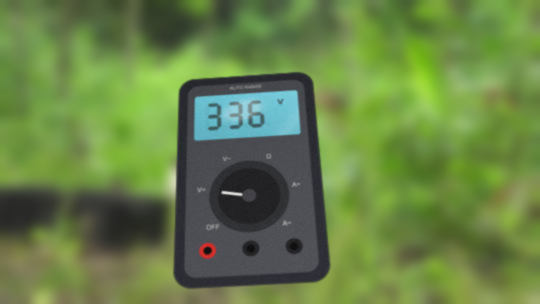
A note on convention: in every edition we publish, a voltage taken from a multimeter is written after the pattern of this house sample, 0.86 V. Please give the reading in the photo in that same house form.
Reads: 336 V
